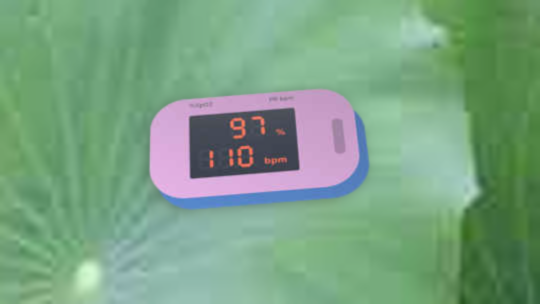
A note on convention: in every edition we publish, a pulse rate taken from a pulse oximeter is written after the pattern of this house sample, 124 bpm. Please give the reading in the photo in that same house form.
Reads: 110 bpm
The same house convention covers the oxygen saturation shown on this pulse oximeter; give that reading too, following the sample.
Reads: 97 %
